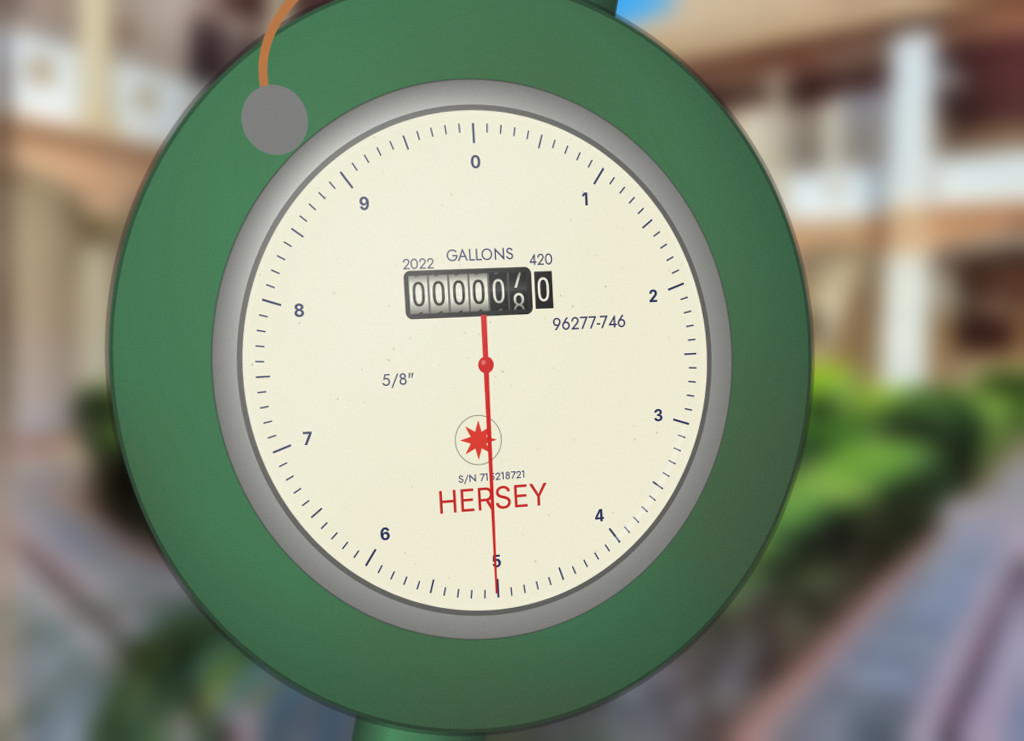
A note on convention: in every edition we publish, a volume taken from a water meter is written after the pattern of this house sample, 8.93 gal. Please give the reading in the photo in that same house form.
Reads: 75.0 gal
